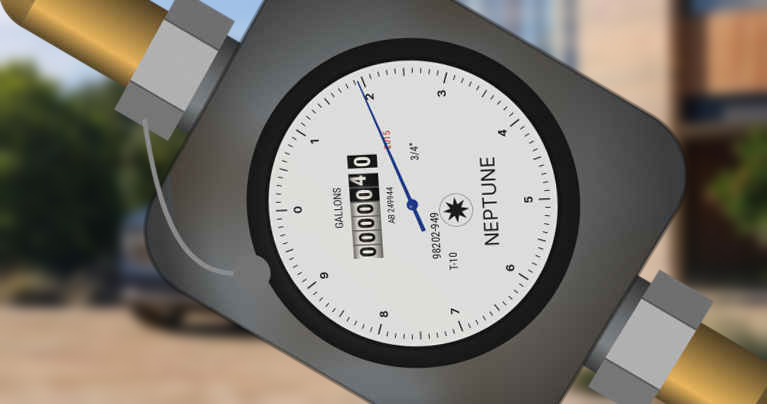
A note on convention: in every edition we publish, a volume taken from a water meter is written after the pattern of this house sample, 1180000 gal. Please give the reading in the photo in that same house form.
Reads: 41.9 gal
